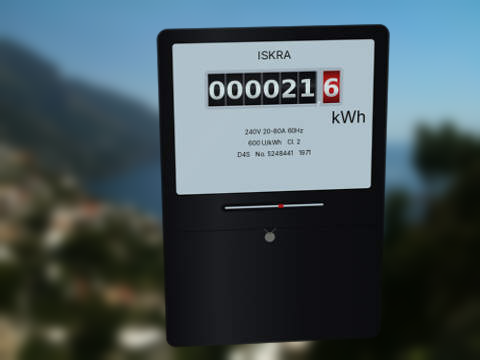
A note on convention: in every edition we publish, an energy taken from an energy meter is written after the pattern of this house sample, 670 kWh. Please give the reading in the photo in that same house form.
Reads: 21.6 kWh
